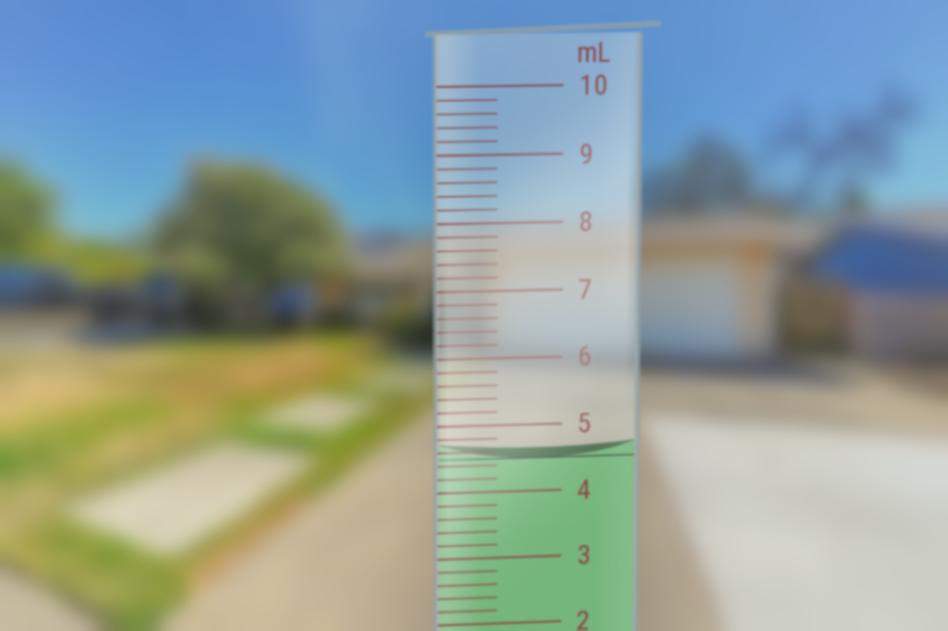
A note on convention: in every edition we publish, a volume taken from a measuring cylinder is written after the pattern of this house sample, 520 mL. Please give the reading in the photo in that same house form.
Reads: 4.5 mL
